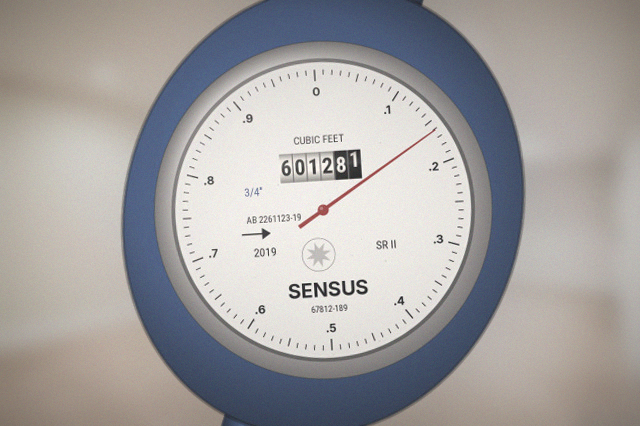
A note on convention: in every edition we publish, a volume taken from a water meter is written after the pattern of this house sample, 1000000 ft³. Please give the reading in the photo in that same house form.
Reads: 601281.16 ft³
